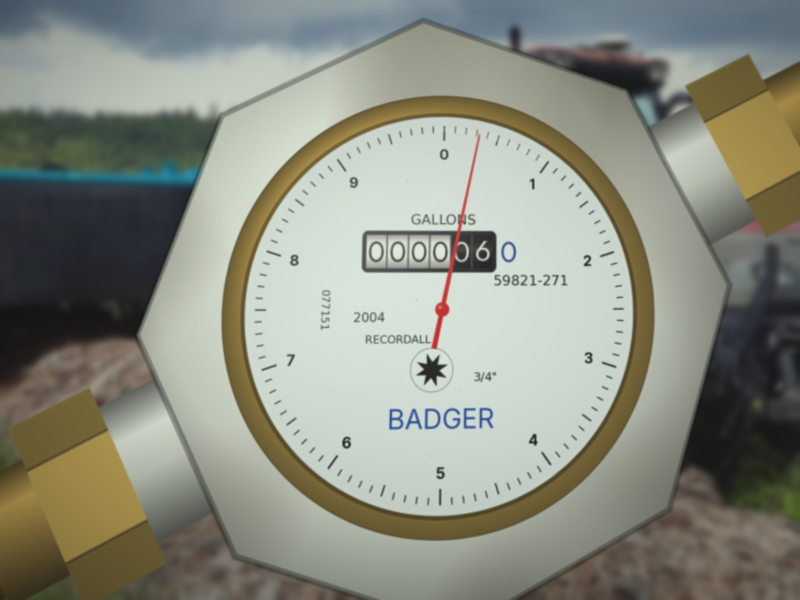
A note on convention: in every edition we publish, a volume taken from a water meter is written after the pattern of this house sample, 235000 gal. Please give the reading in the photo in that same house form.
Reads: 60.3 gal
